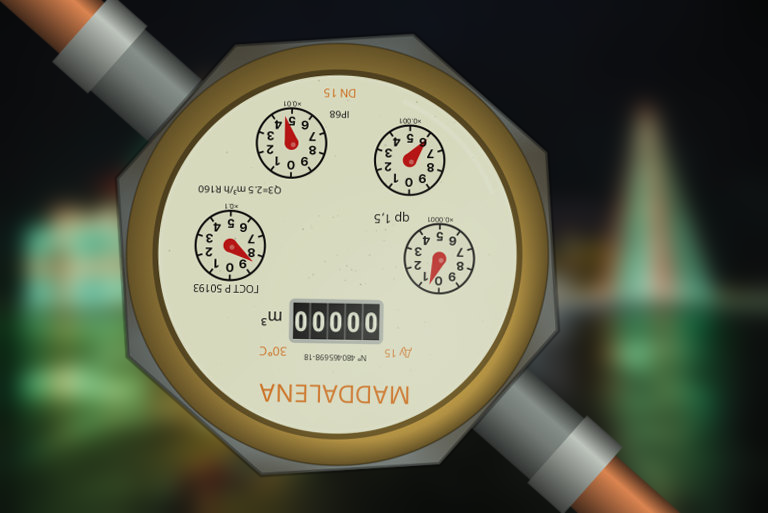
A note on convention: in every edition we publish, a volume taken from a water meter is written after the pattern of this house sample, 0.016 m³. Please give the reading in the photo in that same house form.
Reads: 0.8460 m³
